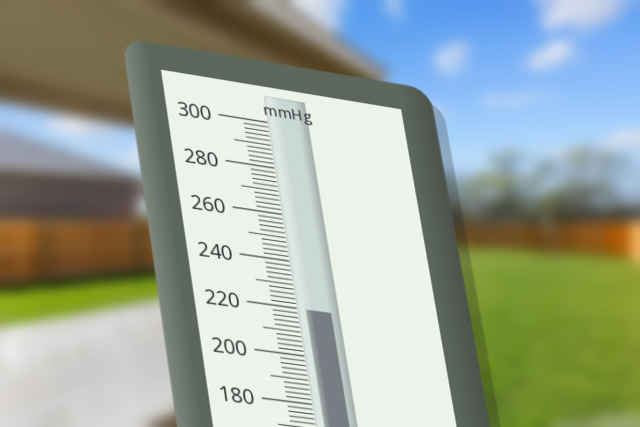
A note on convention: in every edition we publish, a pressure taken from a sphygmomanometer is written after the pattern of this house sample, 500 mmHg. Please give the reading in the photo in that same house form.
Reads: 220 mmHg
